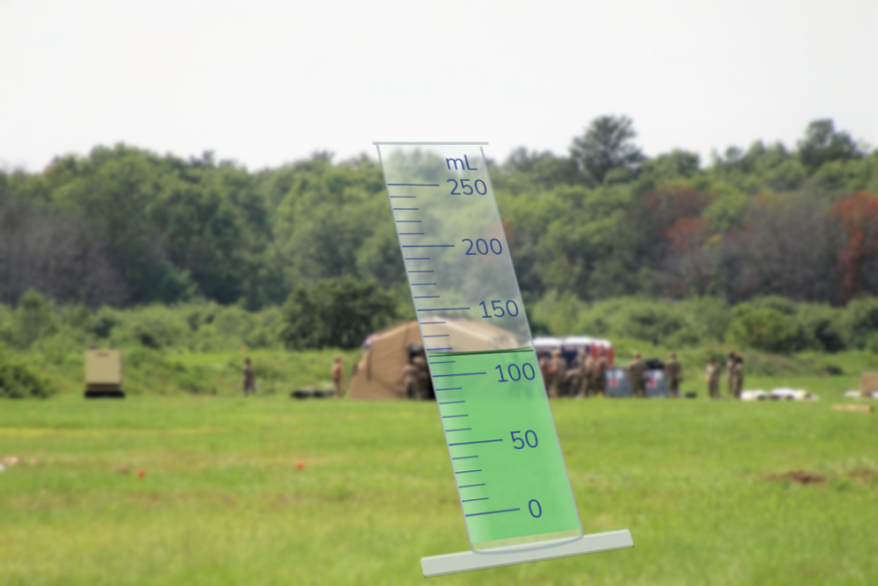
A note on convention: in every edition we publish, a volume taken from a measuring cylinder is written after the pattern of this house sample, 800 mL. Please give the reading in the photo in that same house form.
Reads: 115 mL
